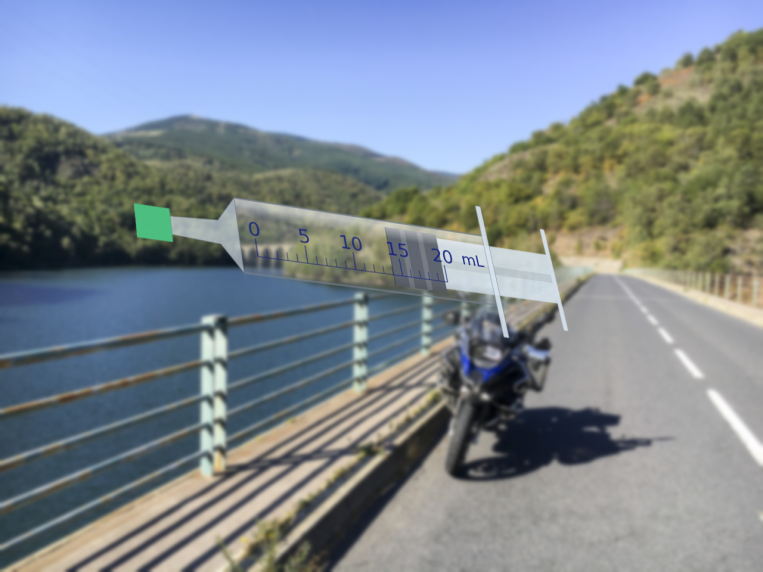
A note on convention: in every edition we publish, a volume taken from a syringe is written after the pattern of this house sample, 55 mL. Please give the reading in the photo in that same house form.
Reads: 14 mL
